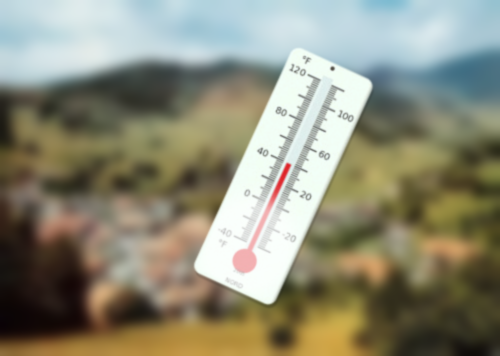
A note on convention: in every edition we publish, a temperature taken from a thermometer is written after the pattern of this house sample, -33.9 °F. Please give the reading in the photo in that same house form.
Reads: 40 °F
